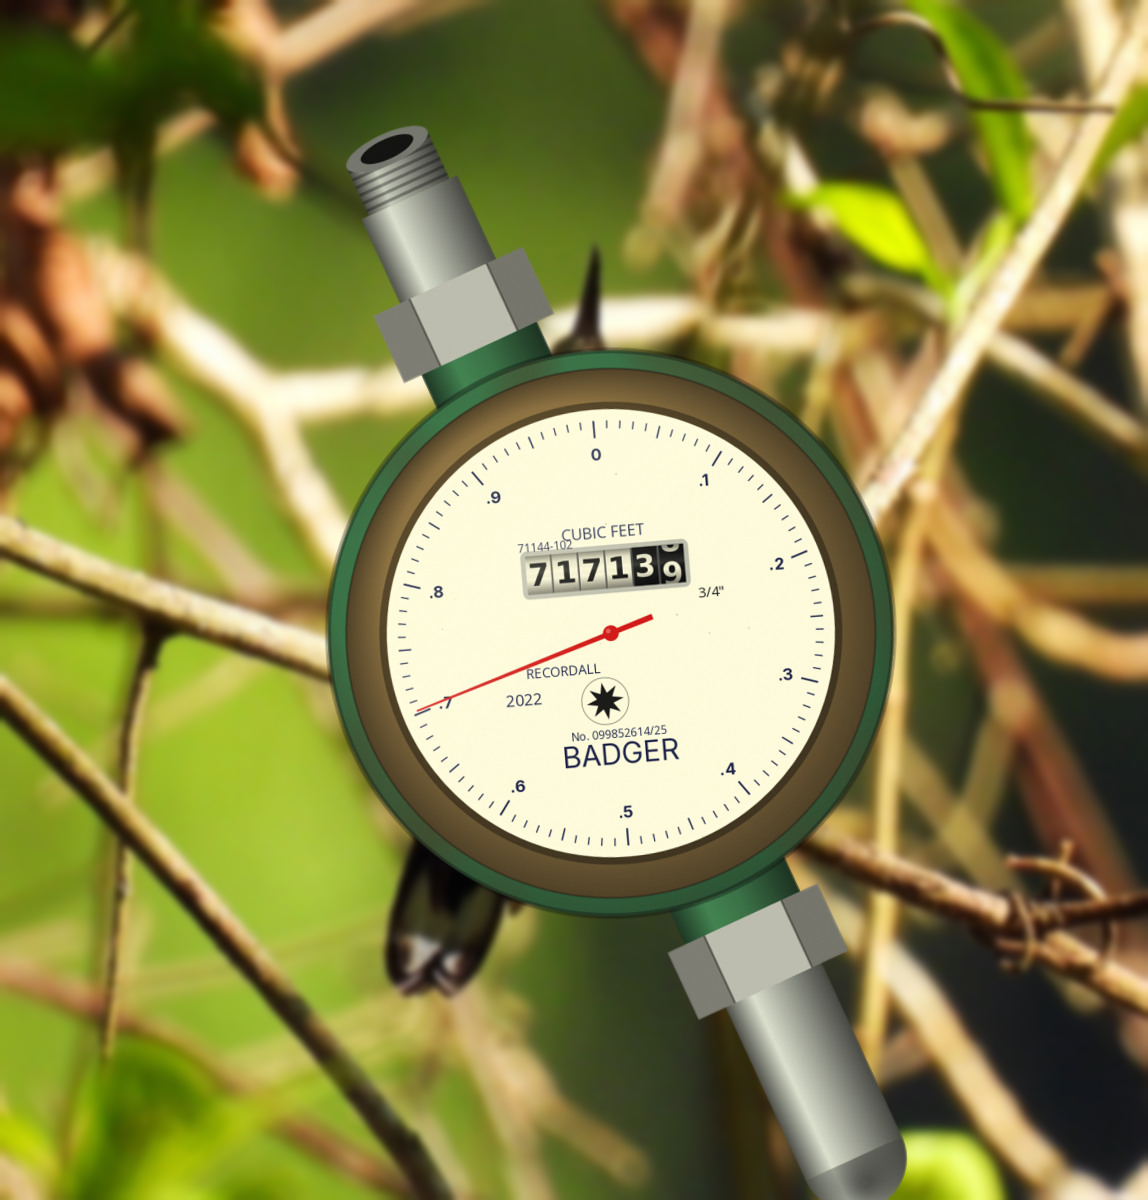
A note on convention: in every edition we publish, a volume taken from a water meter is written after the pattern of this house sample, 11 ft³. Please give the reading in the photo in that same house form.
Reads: 717138.70 ft³
